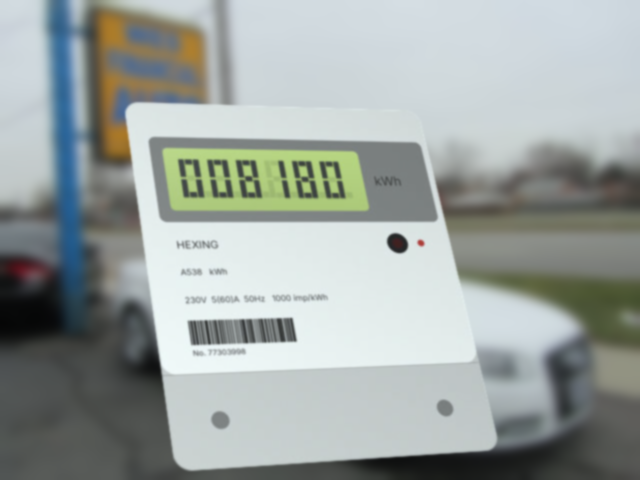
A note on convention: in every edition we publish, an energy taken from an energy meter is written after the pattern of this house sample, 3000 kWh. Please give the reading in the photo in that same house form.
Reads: 8180 kWh
